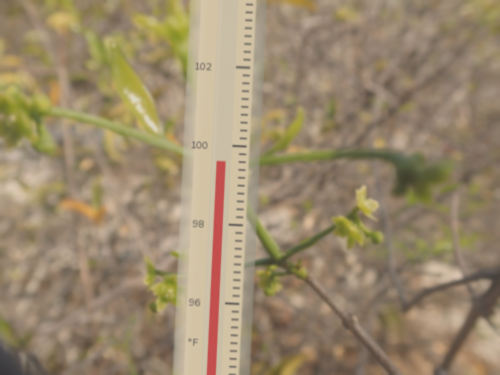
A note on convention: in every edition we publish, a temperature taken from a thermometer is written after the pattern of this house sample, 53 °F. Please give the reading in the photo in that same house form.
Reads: 99.6 °F
